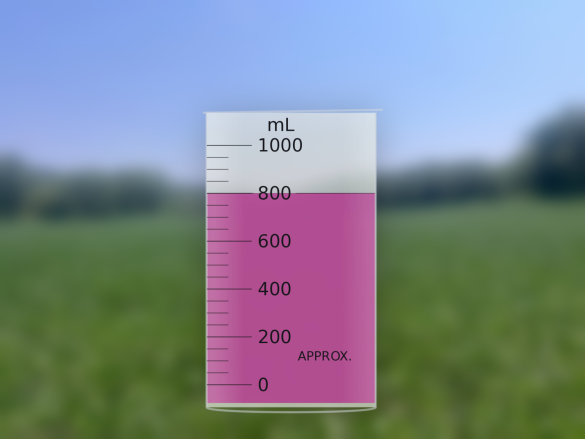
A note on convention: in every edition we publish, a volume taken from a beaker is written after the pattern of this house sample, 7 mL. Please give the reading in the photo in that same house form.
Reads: 800 mL
